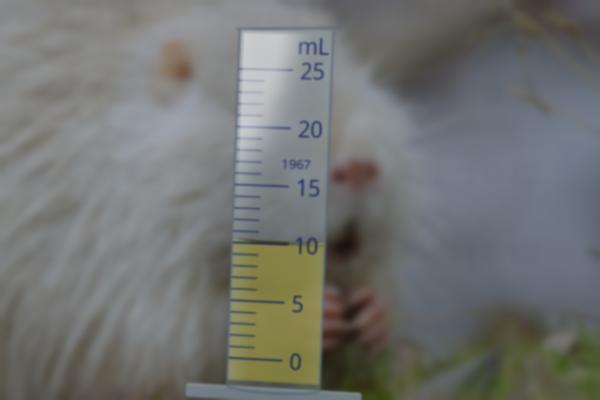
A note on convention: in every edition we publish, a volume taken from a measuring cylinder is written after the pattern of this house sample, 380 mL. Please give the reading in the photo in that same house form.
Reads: 10 mL
